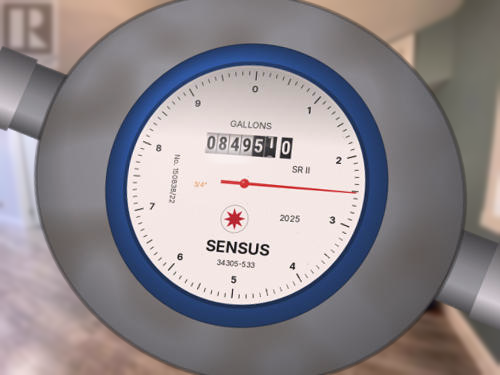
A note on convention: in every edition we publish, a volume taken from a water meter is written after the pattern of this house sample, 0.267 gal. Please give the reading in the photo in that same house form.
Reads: 849512.5 gal
